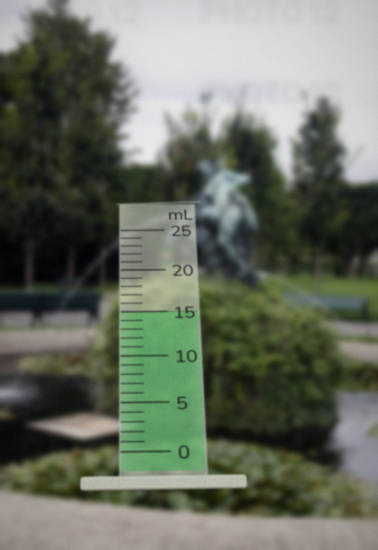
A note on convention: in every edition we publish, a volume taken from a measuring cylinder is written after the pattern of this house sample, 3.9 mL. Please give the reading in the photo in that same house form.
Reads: 15 mL
